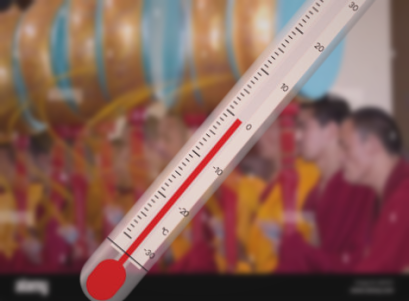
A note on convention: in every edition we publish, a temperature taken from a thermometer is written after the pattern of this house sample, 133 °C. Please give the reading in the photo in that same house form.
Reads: 0 °C
